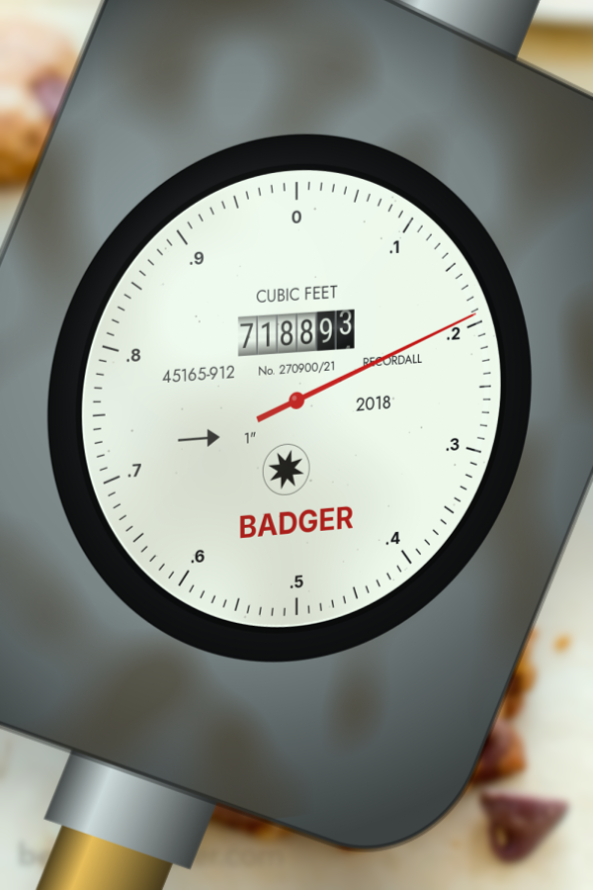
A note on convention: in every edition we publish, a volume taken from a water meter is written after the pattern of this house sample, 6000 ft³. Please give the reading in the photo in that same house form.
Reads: 718893.19 ft³
